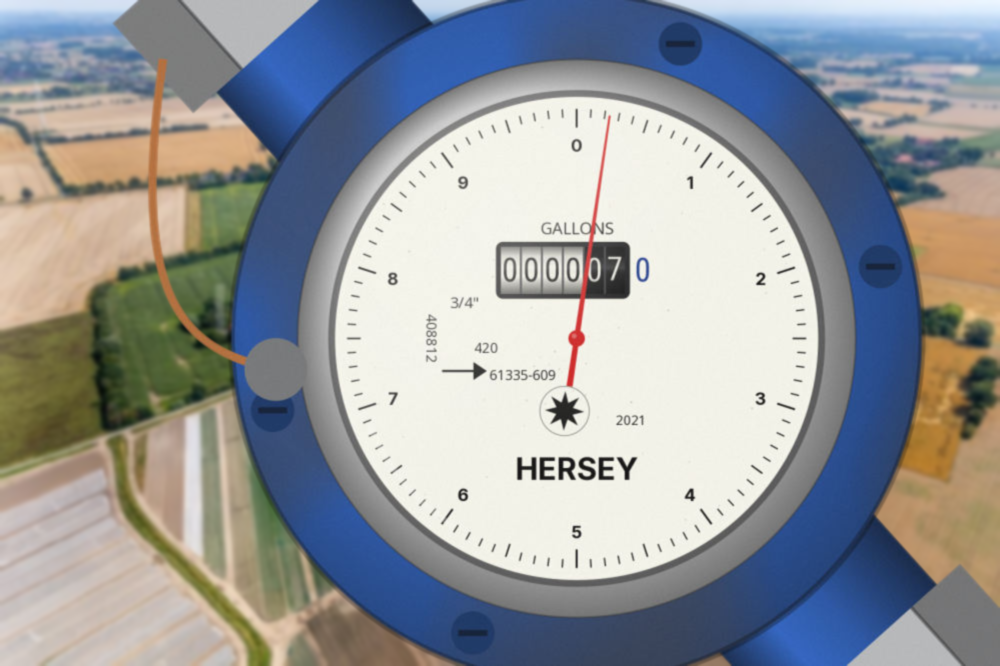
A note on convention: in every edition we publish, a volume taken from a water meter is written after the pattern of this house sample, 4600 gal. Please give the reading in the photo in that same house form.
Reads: 70.2 gal
